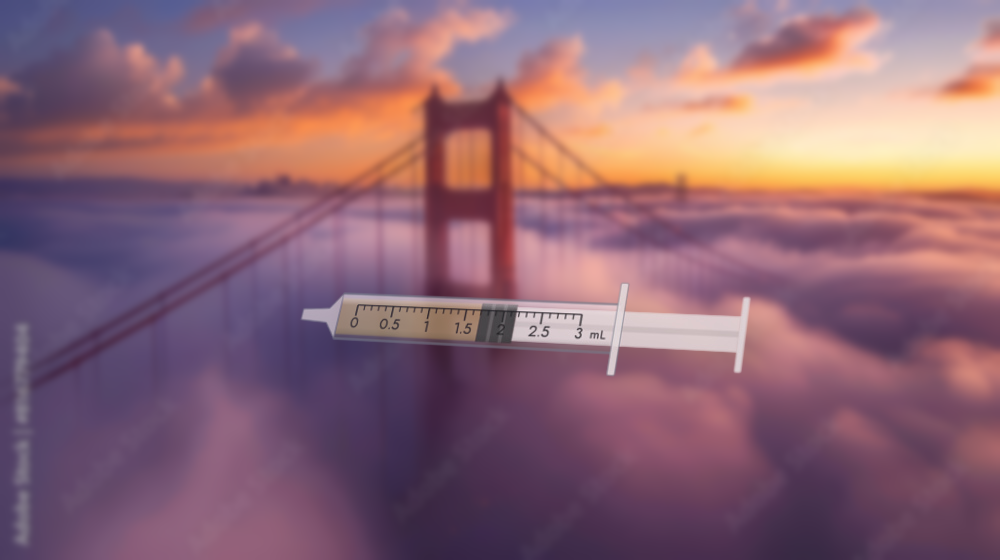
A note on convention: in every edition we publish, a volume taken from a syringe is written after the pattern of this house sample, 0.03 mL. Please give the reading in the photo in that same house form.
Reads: 1.7 mL
